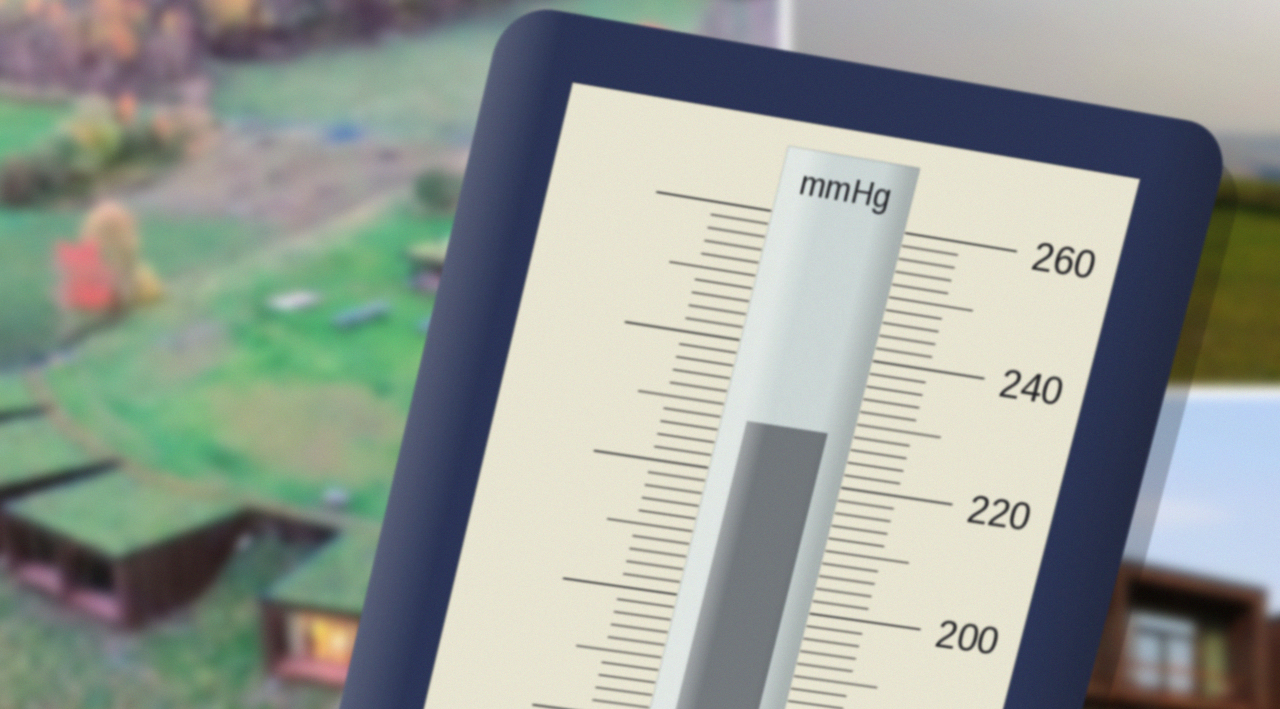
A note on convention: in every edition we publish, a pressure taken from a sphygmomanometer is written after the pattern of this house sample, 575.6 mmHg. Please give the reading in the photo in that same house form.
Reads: 228 mmHg
